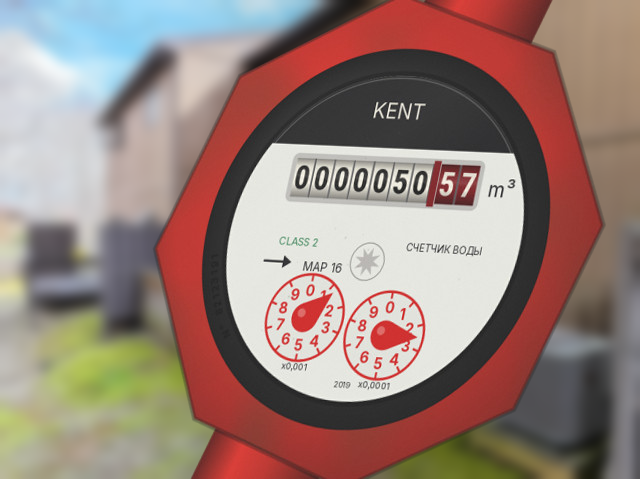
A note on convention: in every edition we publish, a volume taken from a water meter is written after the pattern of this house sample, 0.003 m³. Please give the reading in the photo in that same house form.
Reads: 50.5712 m³
